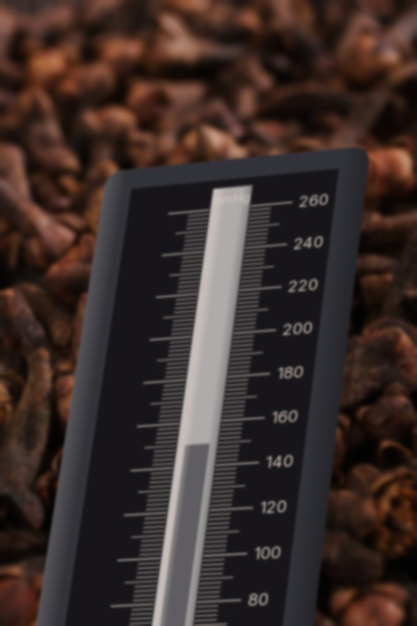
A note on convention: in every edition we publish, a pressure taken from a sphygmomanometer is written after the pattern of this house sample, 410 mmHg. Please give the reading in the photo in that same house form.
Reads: 150 mmHg
